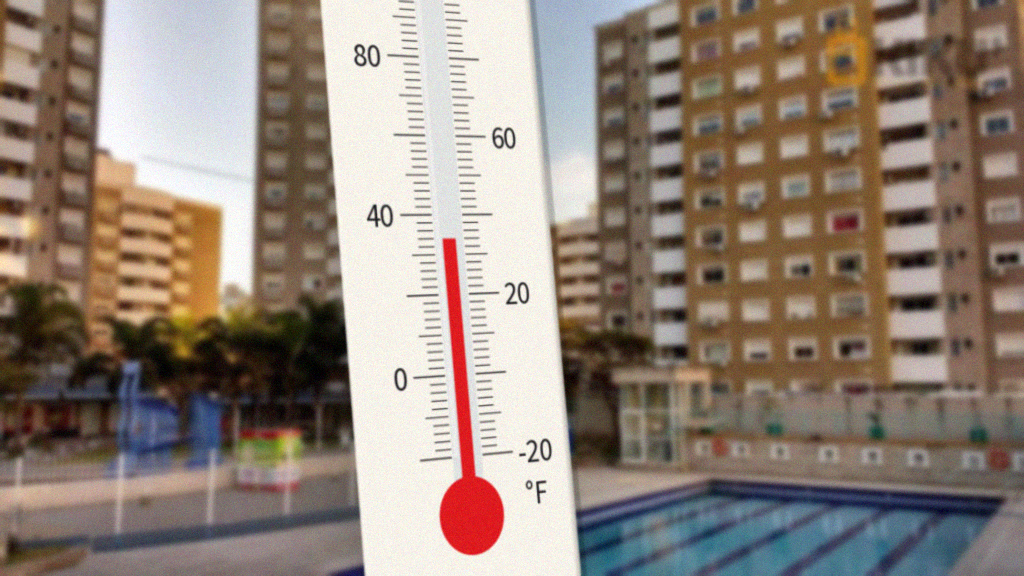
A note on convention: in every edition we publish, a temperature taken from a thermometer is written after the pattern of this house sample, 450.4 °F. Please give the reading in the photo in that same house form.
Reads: 34 °F
